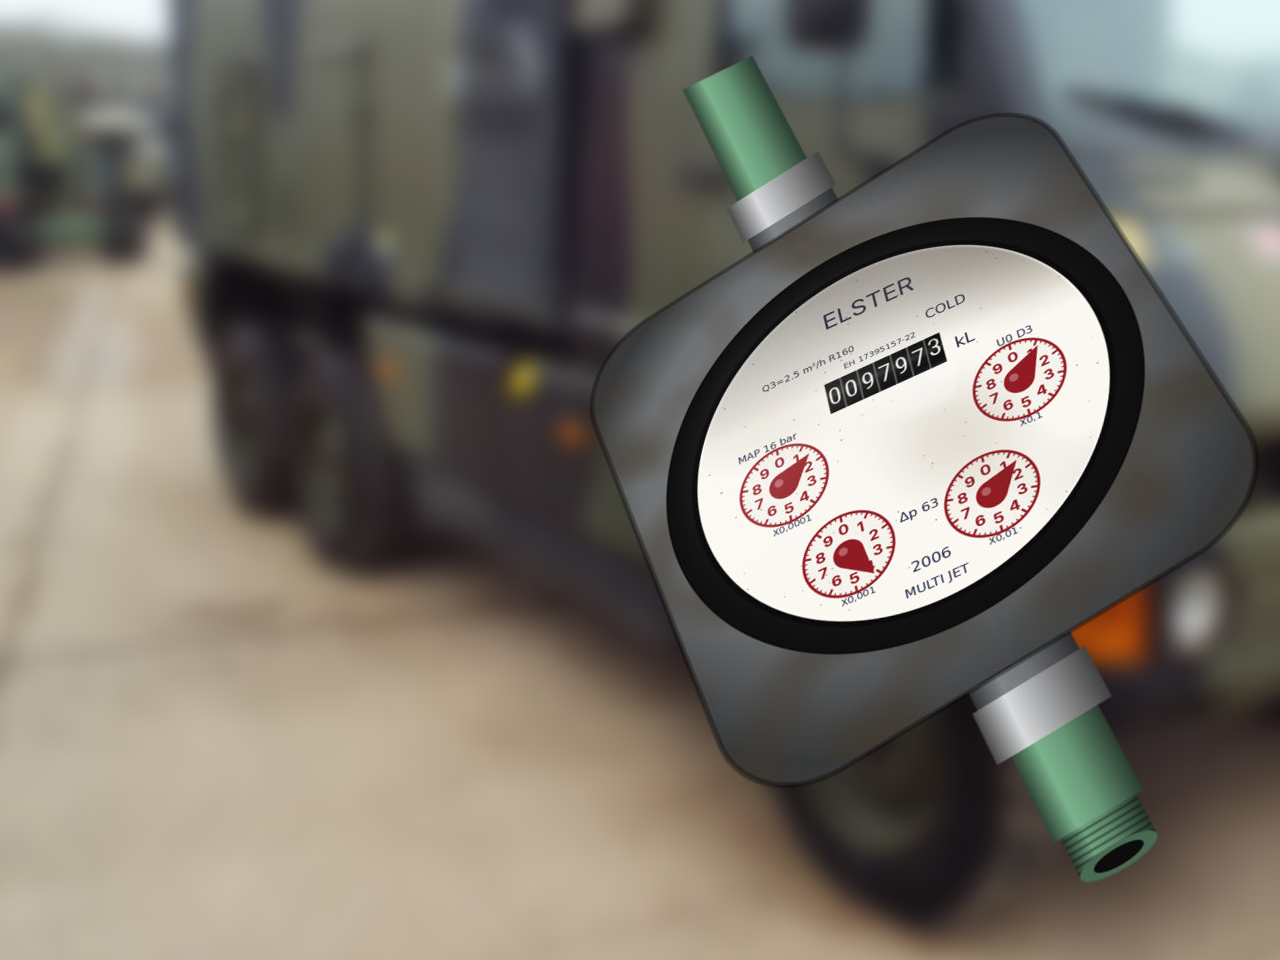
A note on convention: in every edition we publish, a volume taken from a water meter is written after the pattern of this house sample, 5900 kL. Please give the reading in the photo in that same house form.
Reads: 97973.1141 kL
